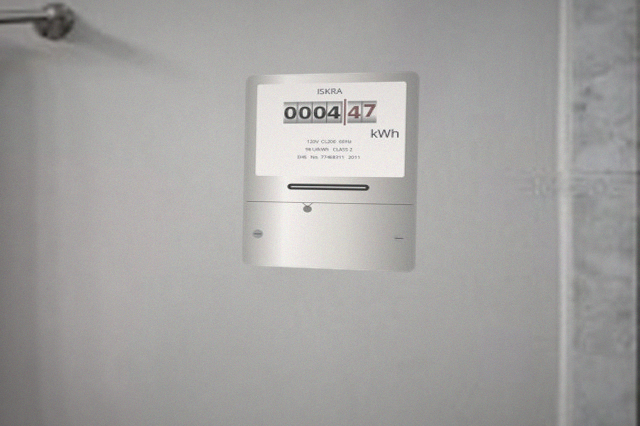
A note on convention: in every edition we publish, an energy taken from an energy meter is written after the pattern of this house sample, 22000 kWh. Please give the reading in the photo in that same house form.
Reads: 4.47 kWh
